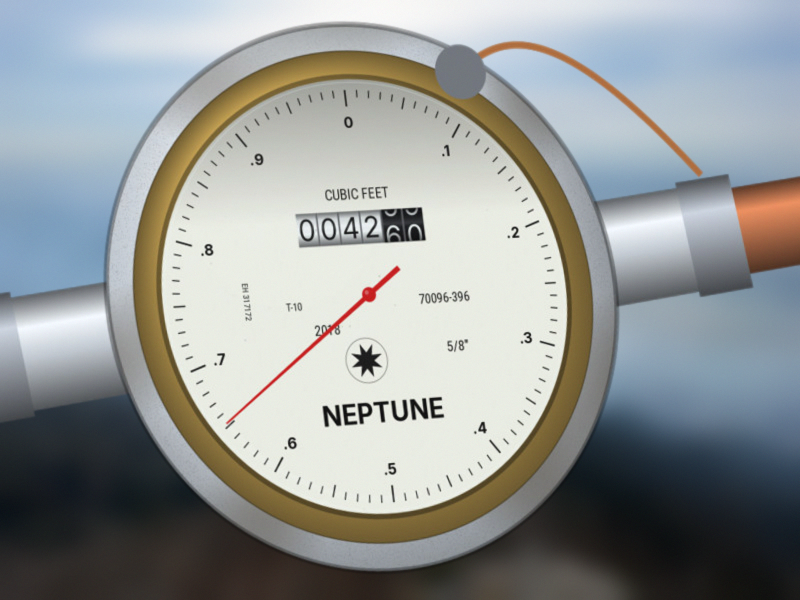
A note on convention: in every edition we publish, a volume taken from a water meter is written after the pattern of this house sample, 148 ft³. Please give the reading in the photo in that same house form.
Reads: 4259.65 ft³
